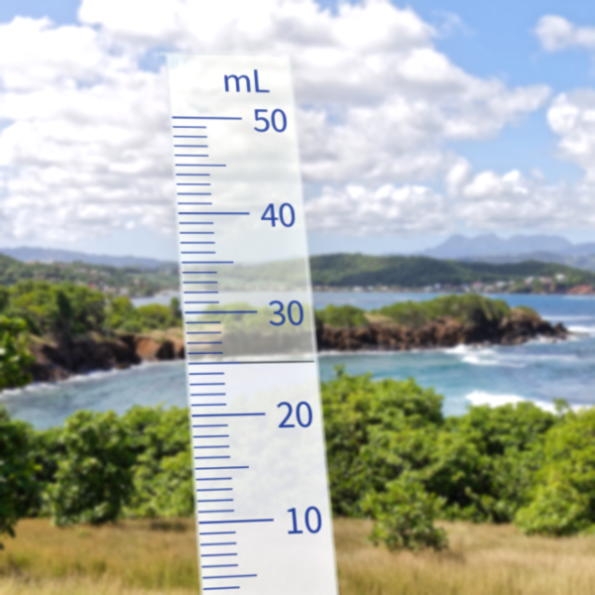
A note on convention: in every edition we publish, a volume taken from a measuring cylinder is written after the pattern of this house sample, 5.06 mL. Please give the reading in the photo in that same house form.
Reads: 25 mL
